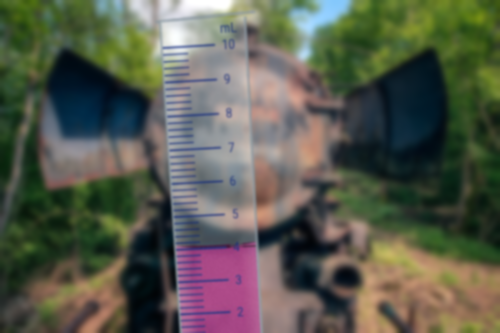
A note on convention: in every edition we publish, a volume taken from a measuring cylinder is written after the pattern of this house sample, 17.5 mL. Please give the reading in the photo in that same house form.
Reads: 4 mL
